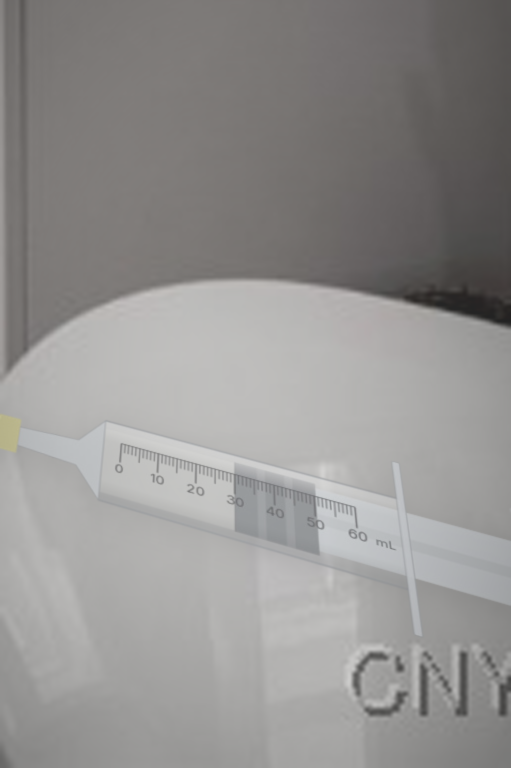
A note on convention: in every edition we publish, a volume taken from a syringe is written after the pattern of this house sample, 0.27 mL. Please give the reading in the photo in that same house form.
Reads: 30 mL
